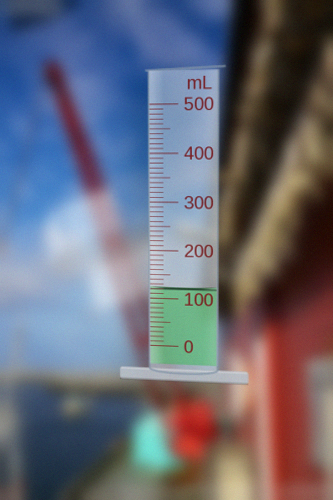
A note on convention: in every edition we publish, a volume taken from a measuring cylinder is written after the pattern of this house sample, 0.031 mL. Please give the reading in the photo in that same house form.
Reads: 120 mL
